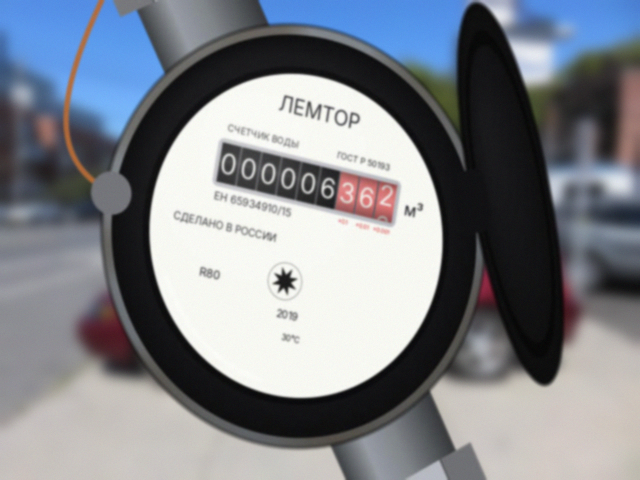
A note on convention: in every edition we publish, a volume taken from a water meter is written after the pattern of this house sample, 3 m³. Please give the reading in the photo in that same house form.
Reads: 6.362 m³
